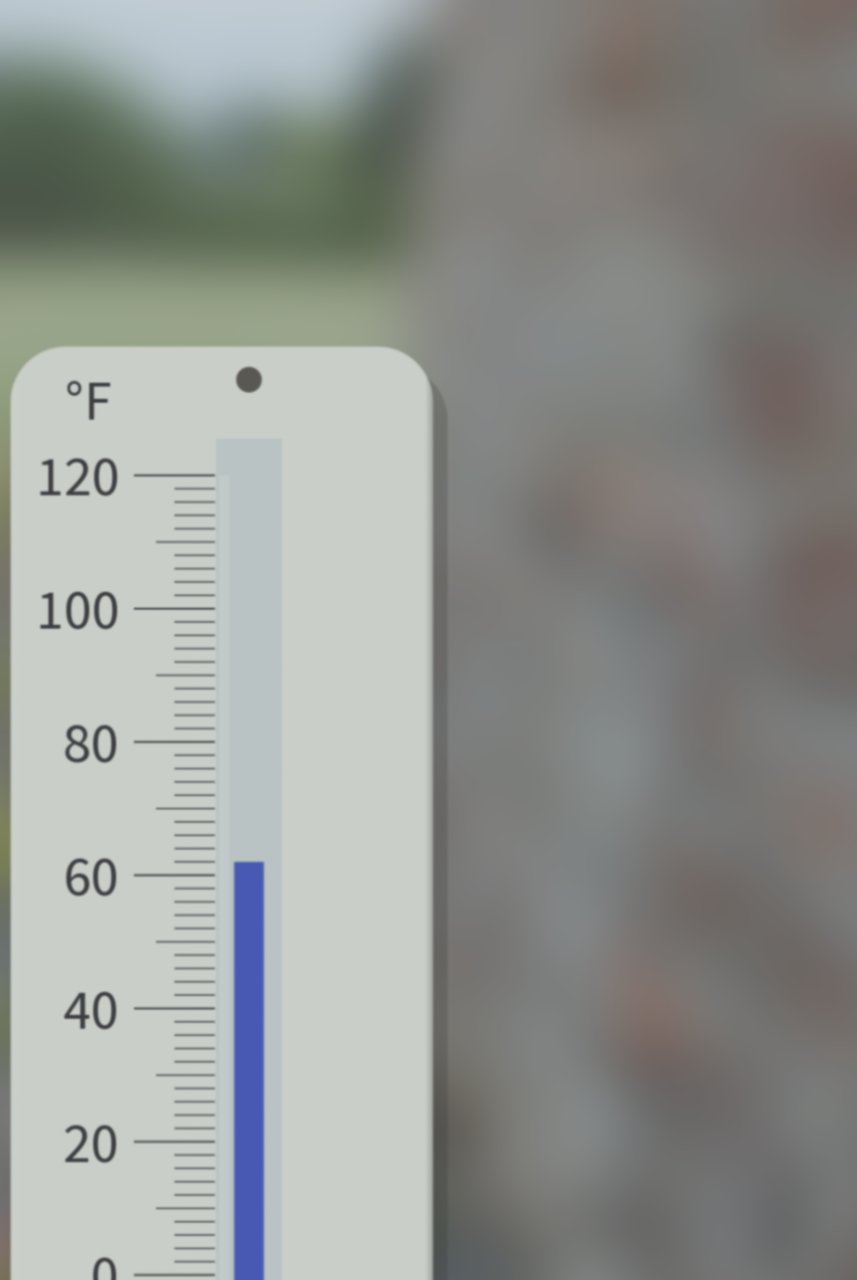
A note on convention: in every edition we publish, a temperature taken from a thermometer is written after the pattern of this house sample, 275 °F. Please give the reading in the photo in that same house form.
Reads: 62 °F
